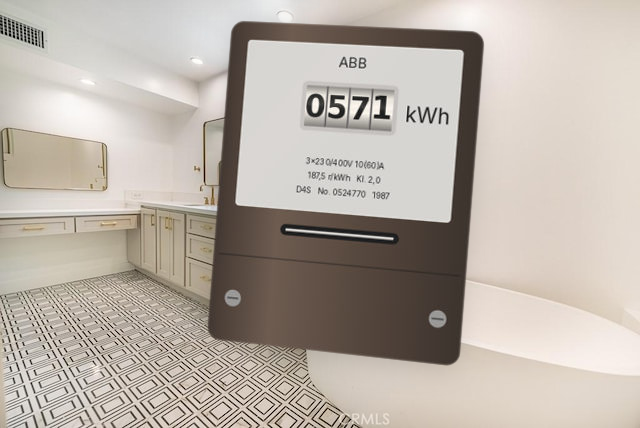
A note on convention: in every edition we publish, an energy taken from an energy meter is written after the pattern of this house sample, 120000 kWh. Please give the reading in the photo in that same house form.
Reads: 571 kWh
